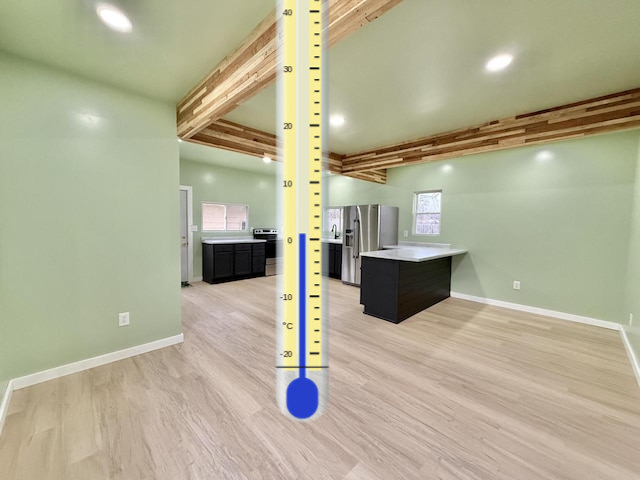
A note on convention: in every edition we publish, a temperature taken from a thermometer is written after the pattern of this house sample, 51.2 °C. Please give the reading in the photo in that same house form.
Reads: 1 °C
